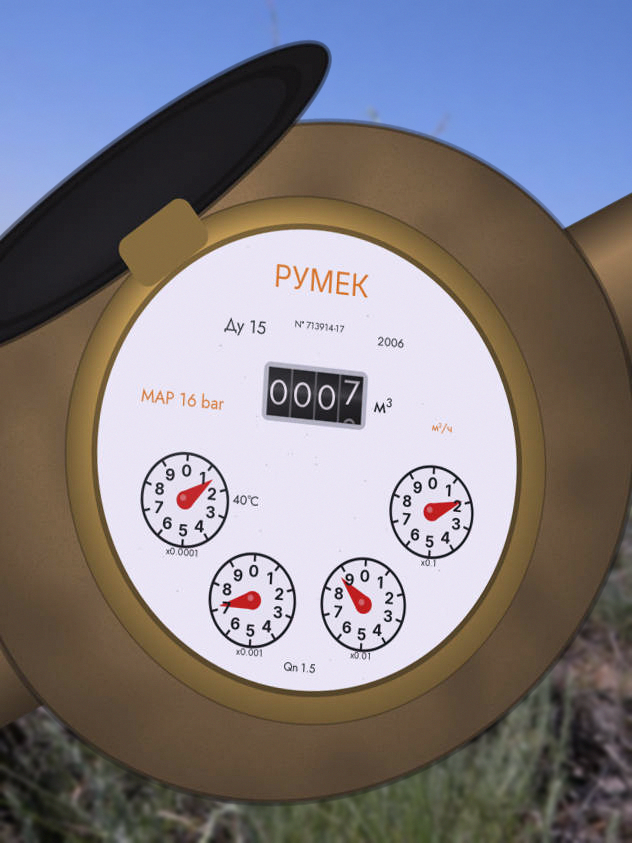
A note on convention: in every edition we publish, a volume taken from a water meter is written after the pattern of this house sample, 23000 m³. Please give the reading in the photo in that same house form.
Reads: 7.1871 m³
